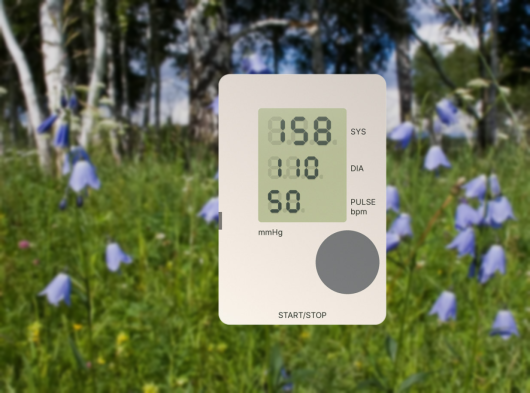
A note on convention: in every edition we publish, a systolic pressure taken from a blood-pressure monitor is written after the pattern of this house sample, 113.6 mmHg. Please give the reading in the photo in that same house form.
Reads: 158 mmHg
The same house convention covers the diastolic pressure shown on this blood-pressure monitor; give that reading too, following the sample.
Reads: 110 mmHg
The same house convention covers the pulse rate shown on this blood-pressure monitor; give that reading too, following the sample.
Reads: 50 bpm
